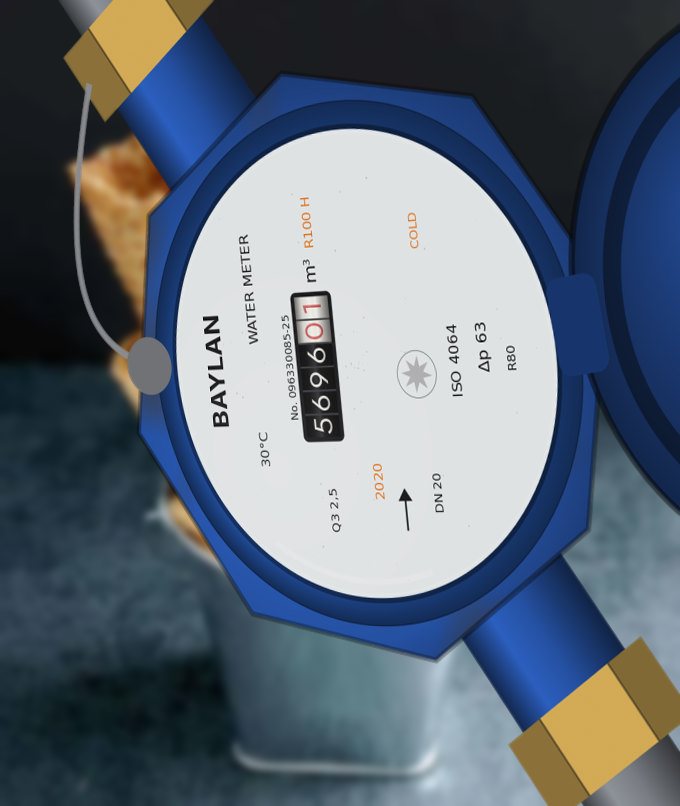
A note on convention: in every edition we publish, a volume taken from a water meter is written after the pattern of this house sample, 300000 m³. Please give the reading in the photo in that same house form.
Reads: 5696.01 m³
